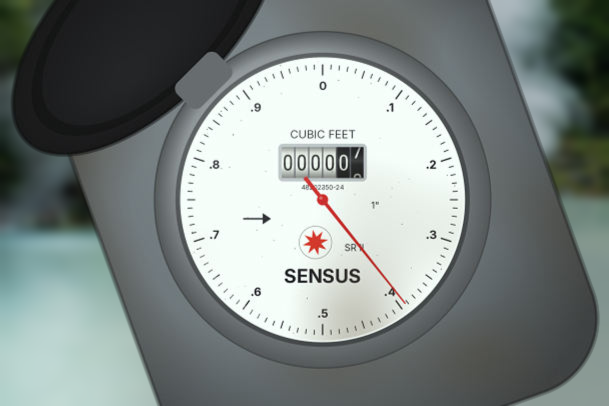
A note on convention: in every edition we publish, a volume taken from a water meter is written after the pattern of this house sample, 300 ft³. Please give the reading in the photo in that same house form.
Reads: 7.39 ft³
